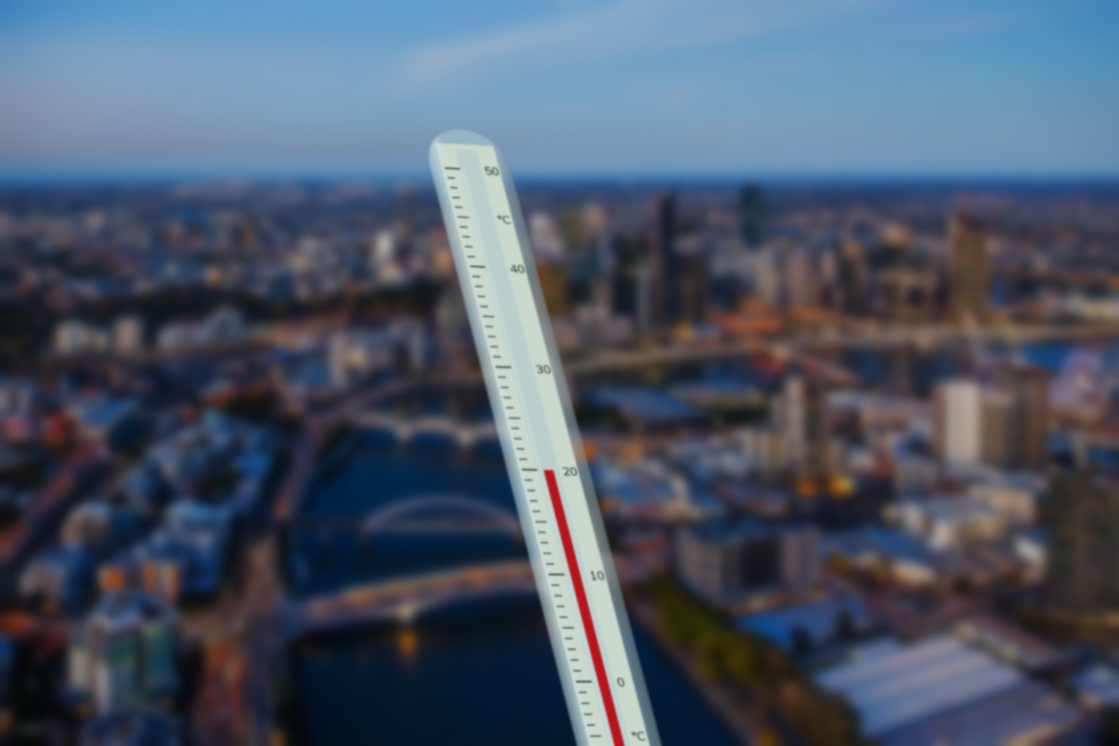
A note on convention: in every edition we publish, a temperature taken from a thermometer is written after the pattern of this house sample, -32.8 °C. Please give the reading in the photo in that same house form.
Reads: 20 °C
